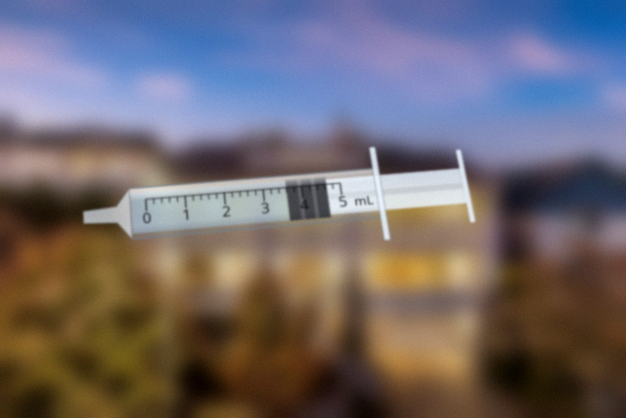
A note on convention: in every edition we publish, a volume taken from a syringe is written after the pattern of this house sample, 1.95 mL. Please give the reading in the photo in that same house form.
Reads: 3.6 mL
